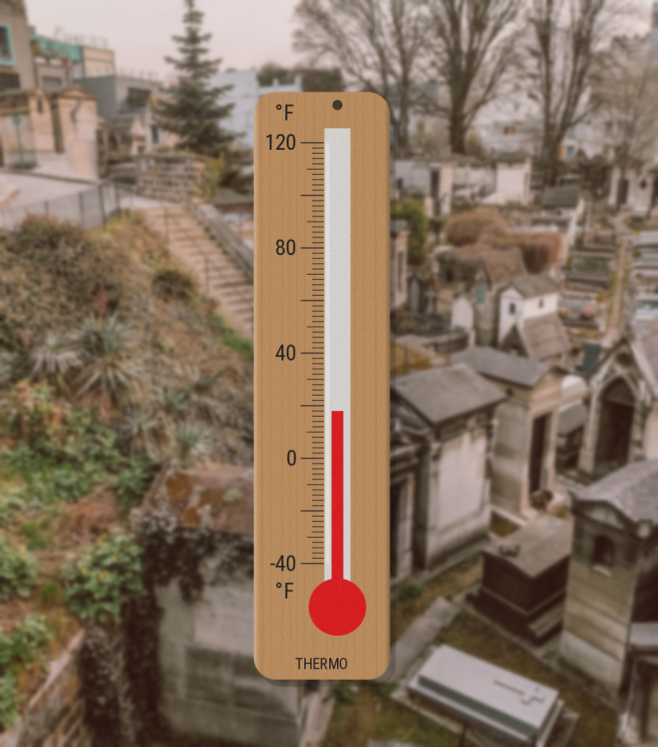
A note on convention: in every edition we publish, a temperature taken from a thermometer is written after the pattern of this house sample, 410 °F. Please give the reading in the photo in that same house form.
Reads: 18 °F
